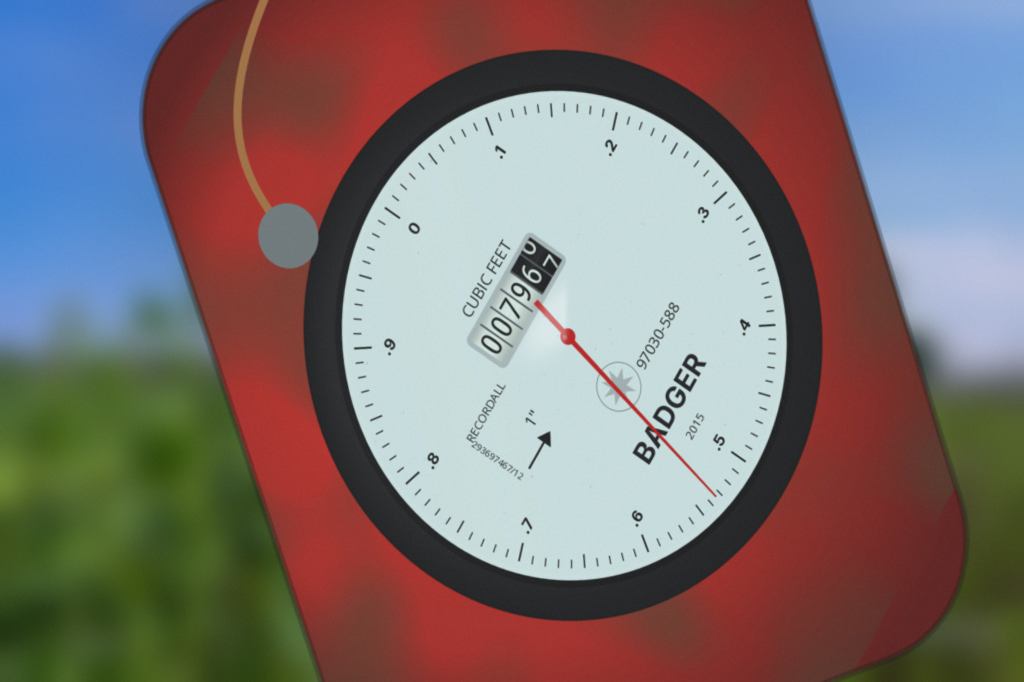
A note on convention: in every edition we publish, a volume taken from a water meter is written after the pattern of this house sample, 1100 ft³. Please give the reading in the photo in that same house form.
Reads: 7966.53 ft³
